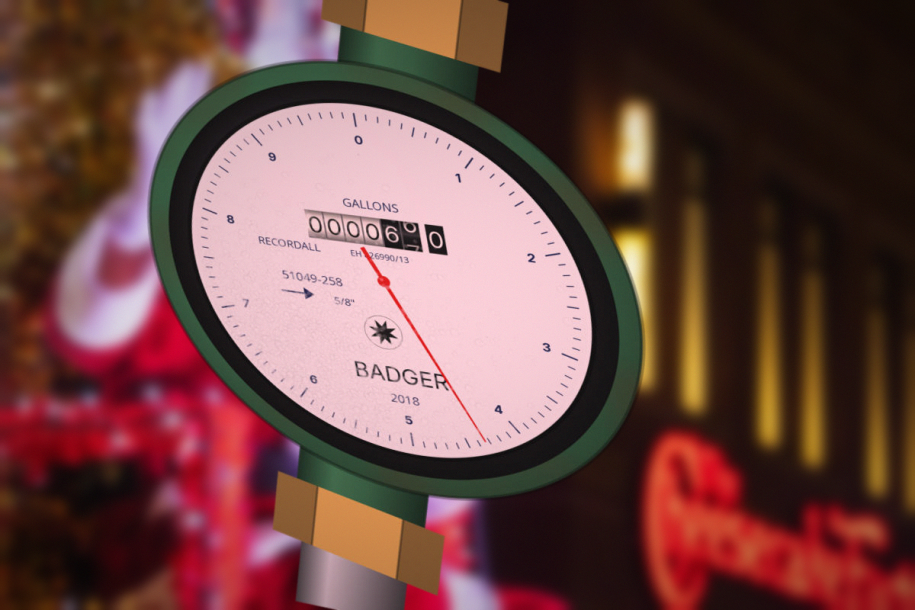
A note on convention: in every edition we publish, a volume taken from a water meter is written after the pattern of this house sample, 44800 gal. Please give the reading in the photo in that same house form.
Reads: 664.3 gal
